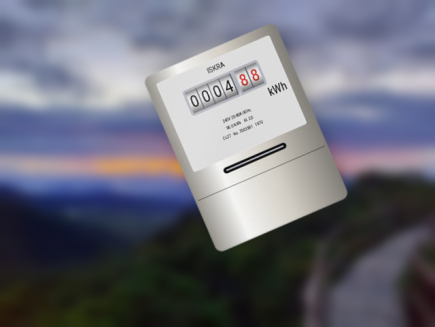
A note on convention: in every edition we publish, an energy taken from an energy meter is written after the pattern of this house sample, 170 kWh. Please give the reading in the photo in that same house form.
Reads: 4.88 kWh
